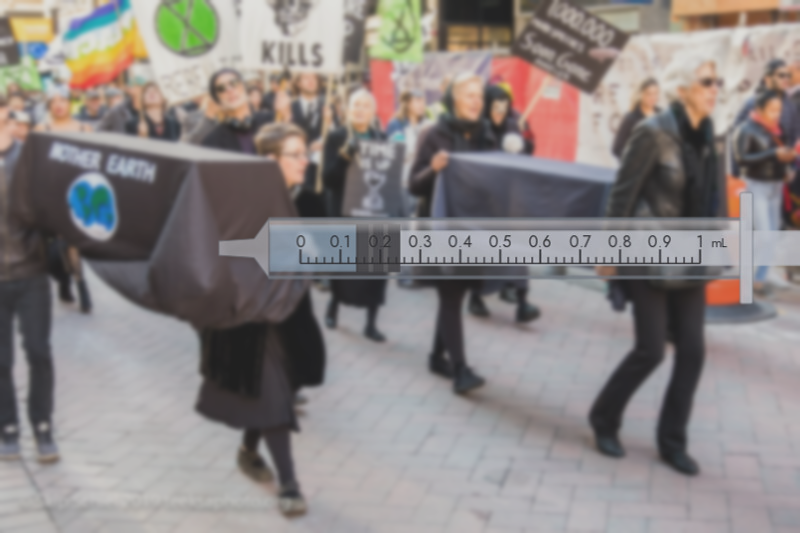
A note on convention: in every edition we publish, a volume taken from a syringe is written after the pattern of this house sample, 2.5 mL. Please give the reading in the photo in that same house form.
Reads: 0.14 mL
